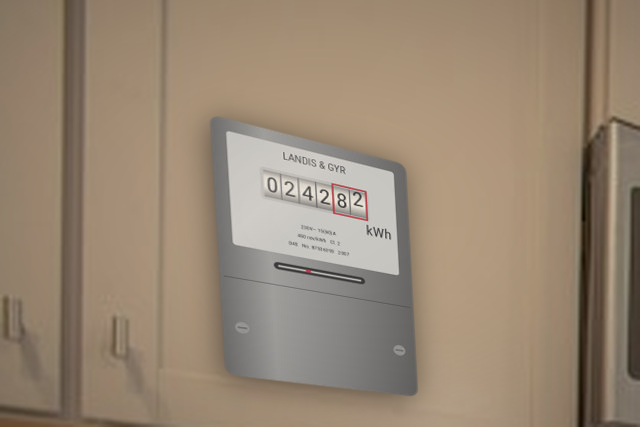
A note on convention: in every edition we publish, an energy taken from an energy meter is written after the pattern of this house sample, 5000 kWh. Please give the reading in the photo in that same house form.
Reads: 242.82 kWh
